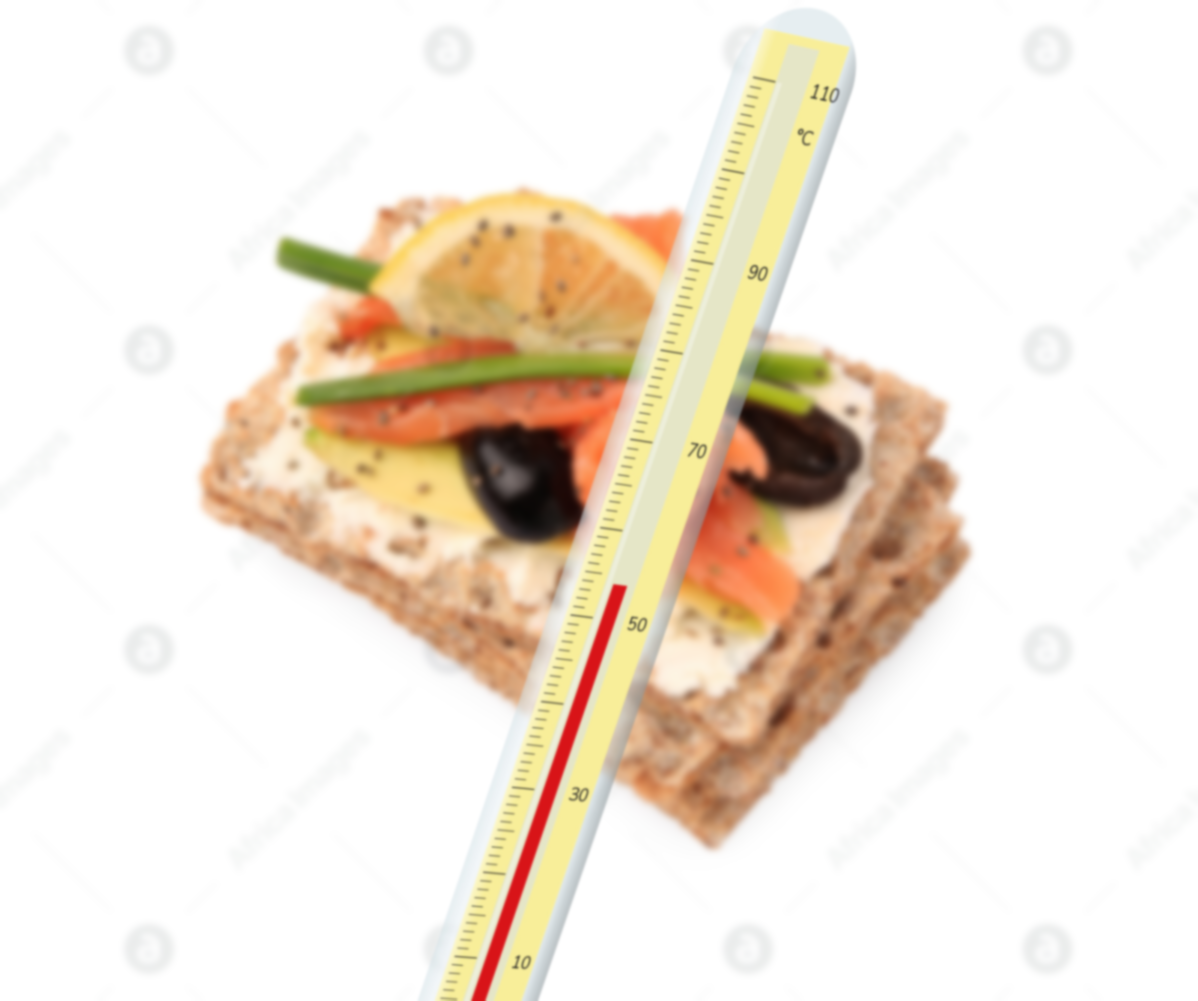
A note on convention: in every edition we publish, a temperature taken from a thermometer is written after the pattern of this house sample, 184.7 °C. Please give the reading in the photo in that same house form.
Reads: 54 °C
